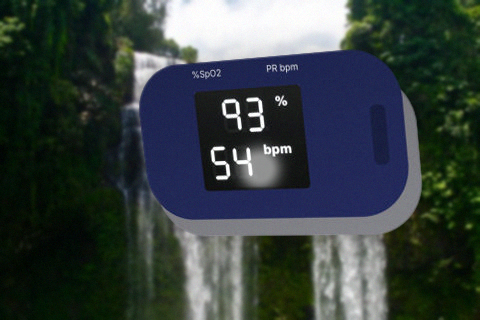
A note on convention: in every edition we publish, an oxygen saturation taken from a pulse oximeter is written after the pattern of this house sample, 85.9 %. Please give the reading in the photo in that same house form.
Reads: 93 %
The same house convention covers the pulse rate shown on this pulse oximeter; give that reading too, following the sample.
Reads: 54 bpm
